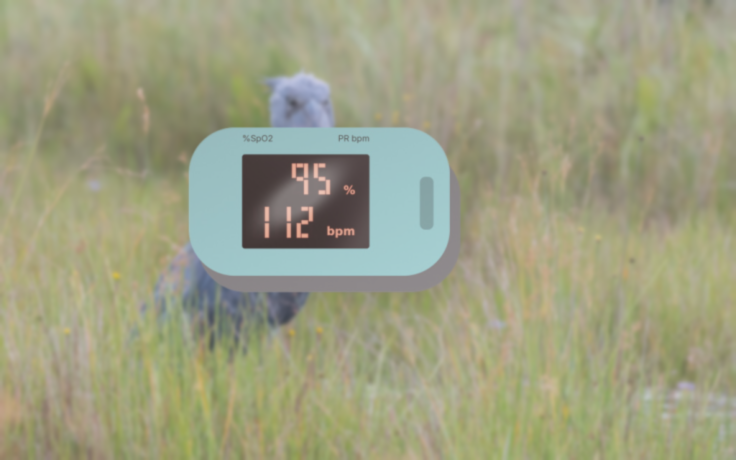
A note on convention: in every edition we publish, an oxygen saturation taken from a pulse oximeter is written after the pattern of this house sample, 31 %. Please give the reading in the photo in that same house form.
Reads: 95 %
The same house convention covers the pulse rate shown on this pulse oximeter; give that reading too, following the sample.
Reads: 112 bpm
